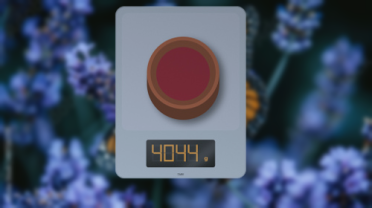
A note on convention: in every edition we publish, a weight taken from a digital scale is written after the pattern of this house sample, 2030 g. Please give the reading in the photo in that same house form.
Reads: 4044 g
